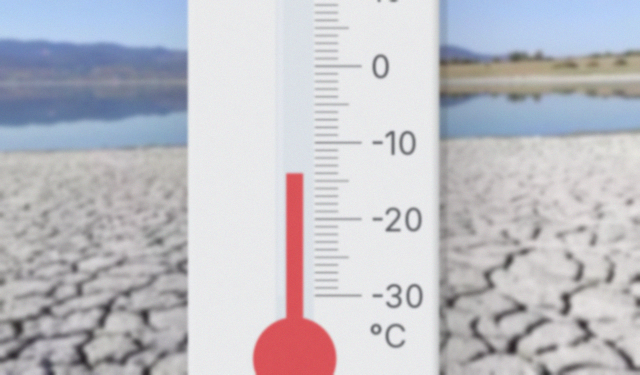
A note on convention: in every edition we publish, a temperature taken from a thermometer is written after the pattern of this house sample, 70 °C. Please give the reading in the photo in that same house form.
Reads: -14 °C
